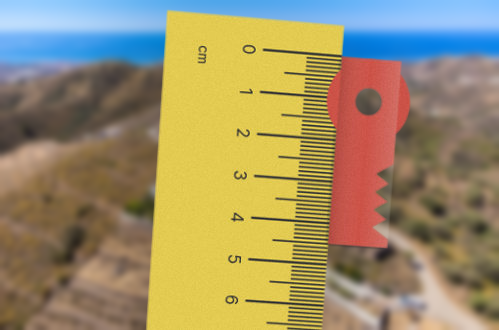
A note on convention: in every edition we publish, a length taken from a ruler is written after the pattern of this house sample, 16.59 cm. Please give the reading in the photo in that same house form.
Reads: 4.5 cm
